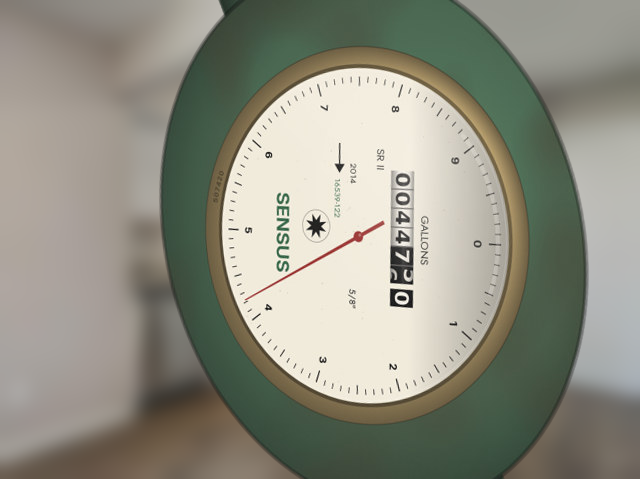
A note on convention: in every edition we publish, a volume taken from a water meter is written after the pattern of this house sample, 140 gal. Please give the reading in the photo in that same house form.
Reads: 44754.2 gal
